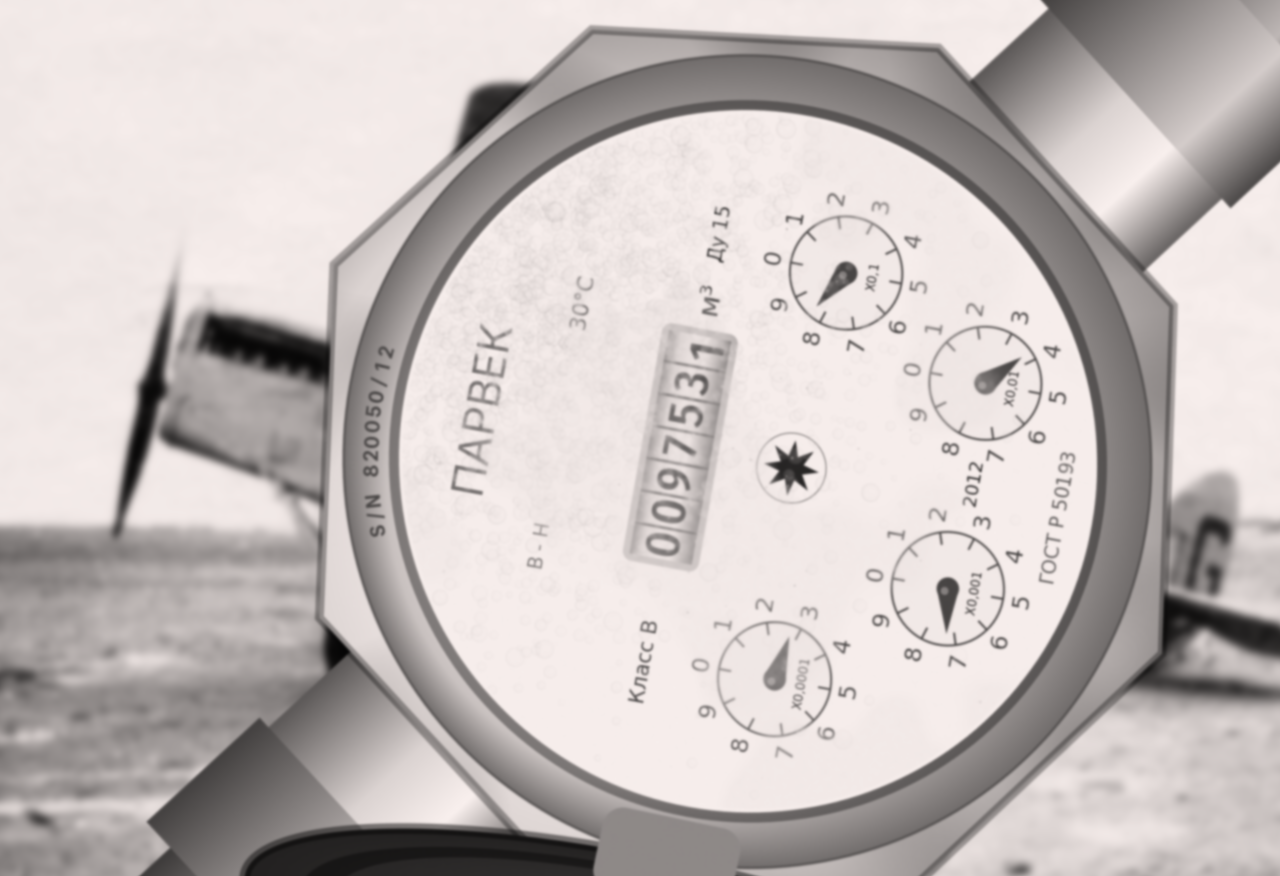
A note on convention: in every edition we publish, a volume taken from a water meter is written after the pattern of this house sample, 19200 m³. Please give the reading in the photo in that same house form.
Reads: 97530.8372 m³
